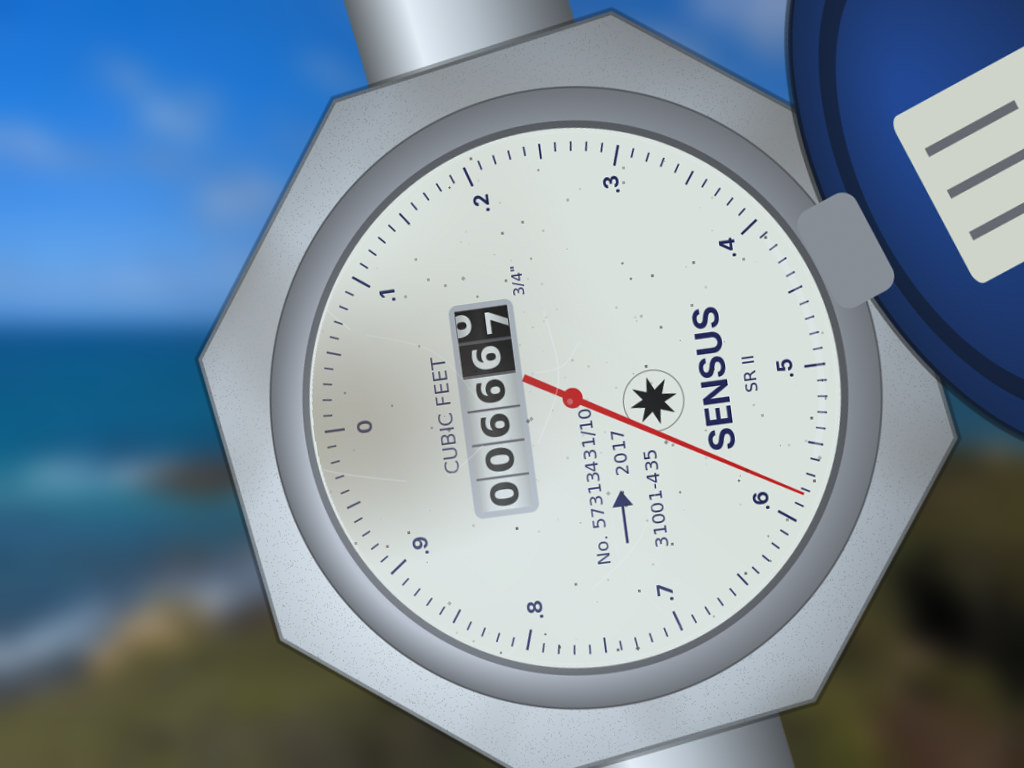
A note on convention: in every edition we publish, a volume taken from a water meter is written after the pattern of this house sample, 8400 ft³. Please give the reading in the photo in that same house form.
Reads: 6666.58 ft³
